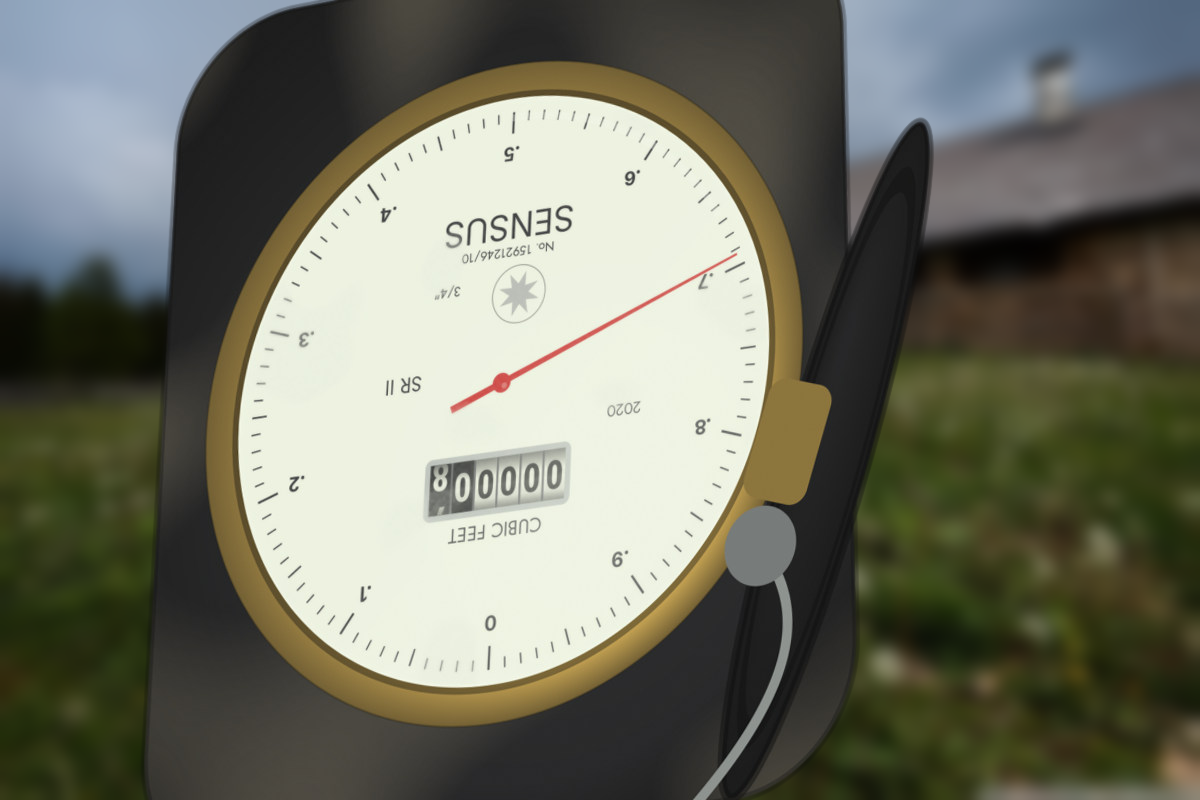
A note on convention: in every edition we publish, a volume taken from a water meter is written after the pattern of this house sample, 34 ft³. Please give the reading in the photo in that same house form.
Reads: 7.69 ft³
